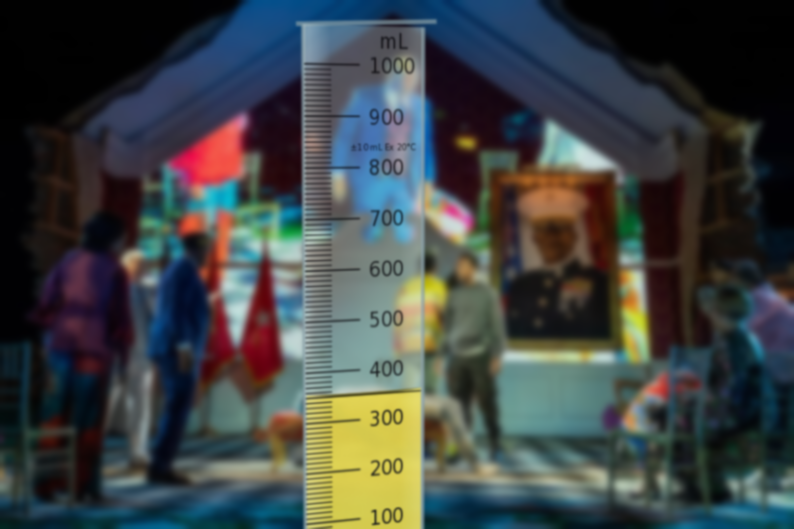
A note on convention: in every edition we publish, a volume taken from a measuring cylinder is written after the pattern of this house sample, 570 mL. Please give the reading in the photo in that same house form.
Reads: 350 mL
